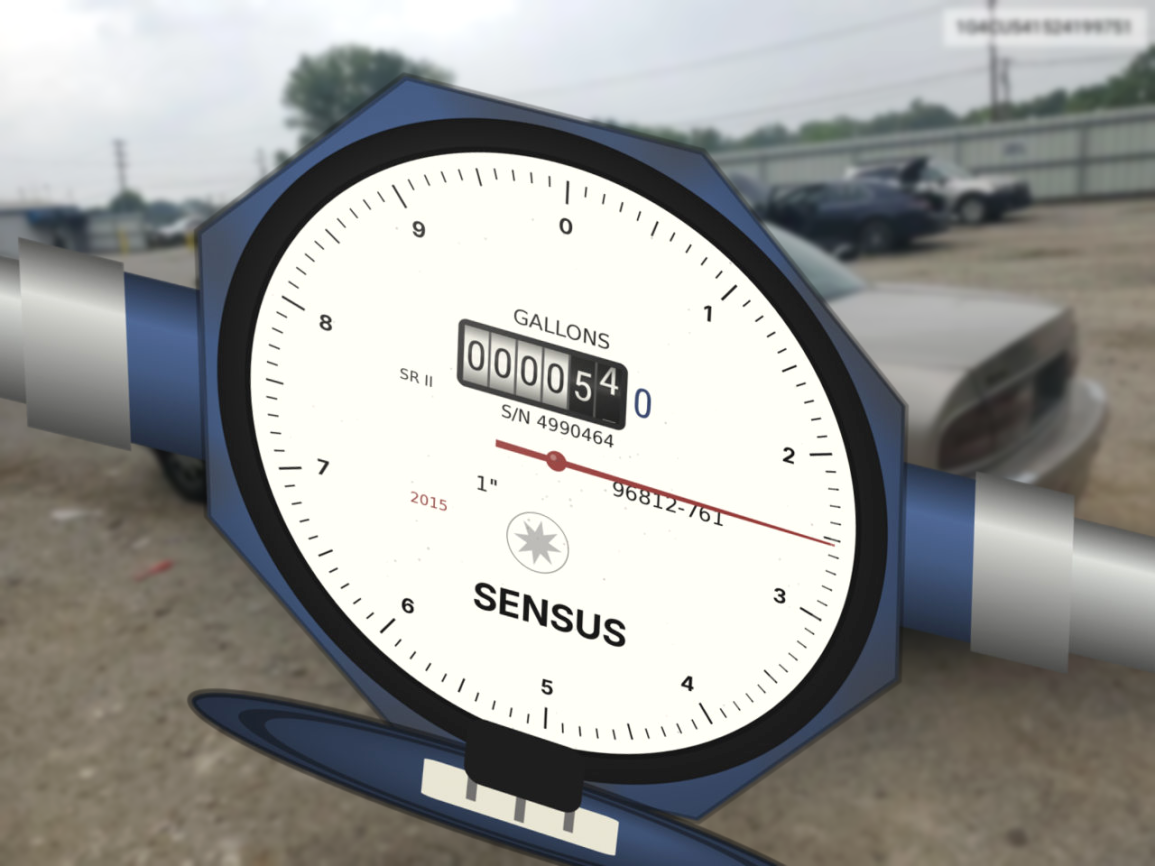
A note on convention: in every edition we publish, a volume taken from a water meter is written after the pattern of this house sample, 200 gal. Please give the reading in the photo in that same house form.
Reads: 542.5 gal
